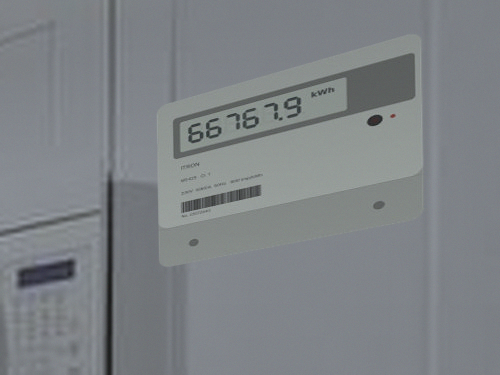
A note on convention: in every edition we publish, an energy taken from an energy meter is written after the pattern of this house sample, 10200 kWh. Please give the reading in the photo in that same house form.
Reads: 66767.9 kWh
